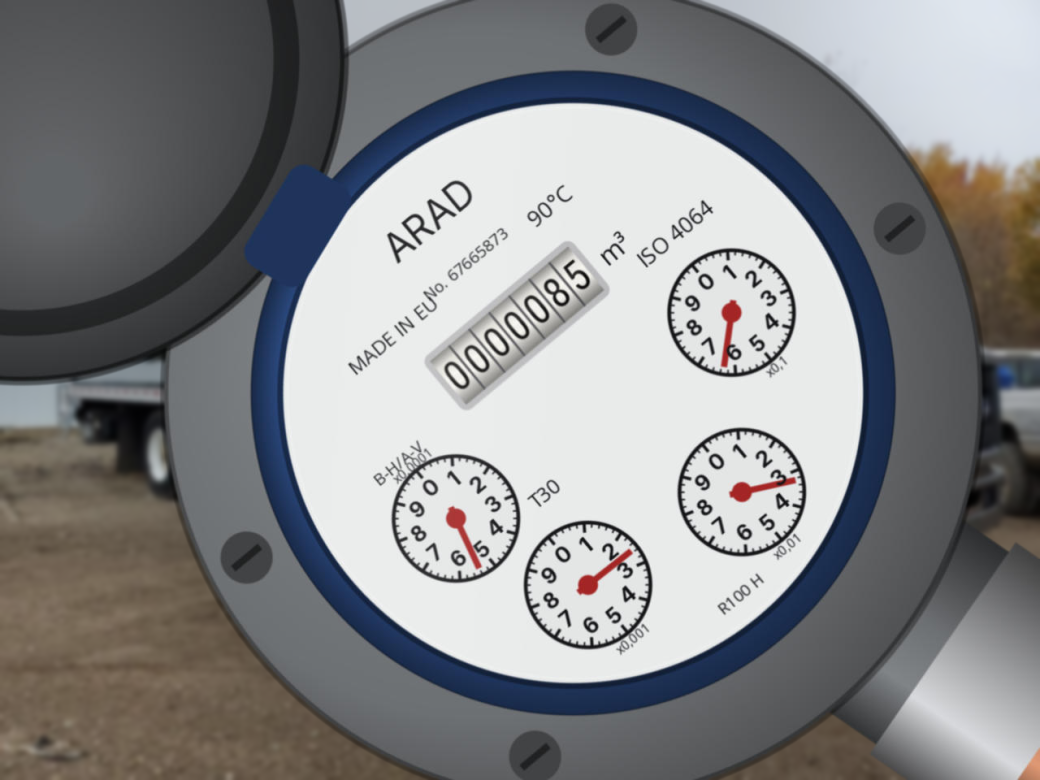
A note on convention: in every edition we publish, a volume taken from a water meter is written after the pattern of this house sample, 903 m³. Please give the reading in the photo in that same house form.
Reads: 85.6325 m³
